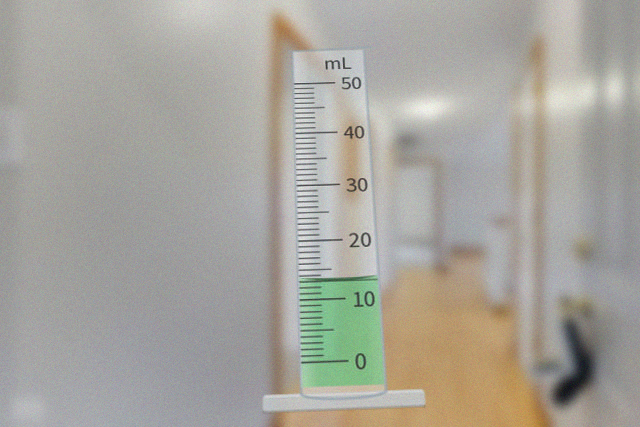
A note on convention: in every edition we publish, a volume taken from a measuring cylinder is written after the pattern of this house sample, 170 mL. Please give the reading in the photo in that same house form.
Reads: 13 mL
